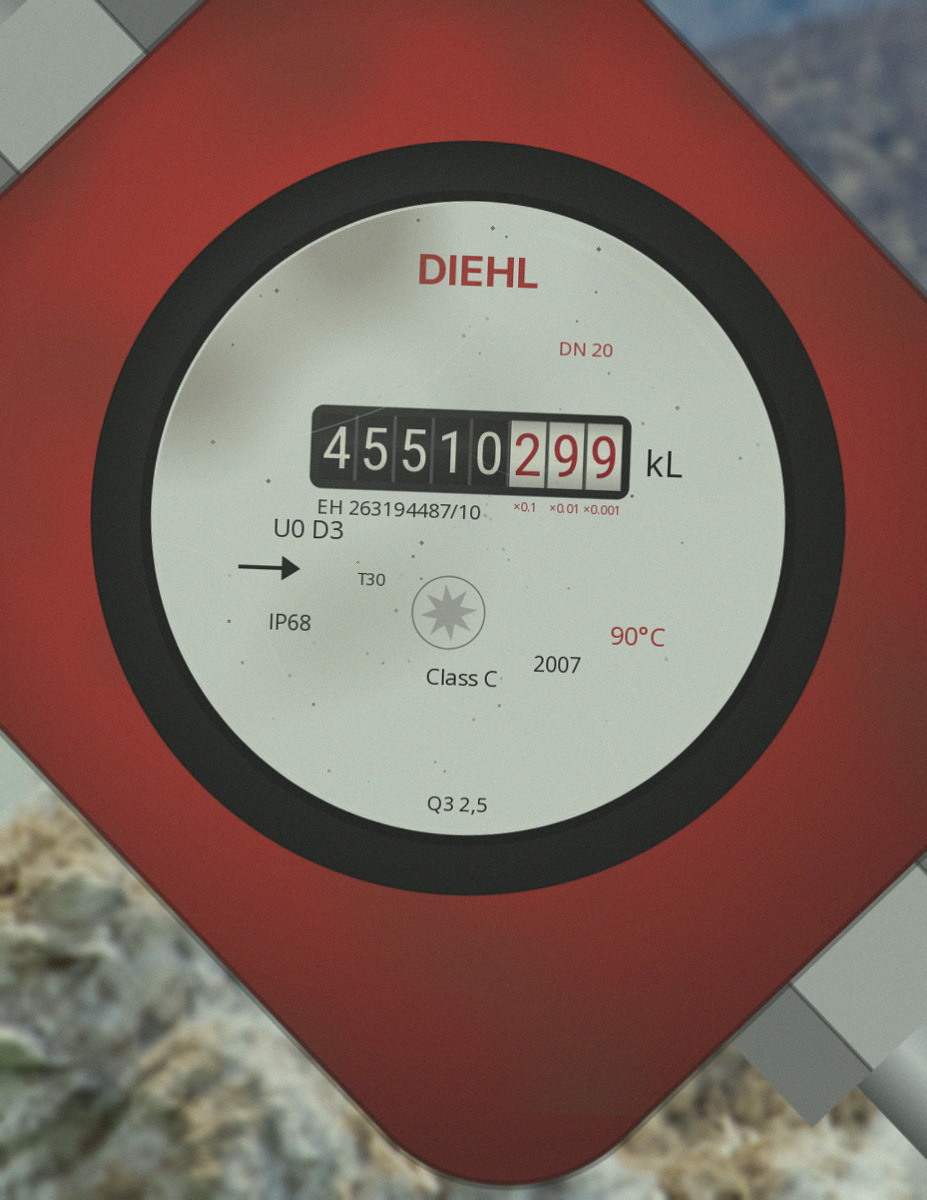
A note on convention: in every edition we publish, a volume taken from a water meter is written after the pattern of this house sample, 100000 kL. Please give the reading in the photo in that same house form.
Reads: 45510.299 kL
